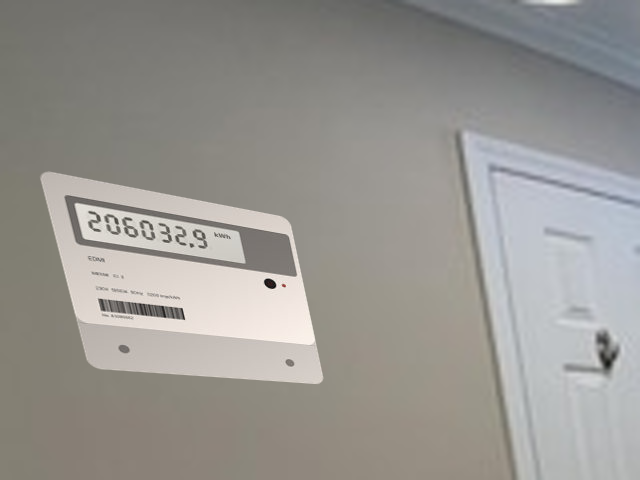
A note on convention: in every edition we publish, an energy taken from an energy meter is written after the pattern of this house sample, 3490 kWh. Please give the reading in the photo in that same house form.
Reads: 206032.9 kWh
